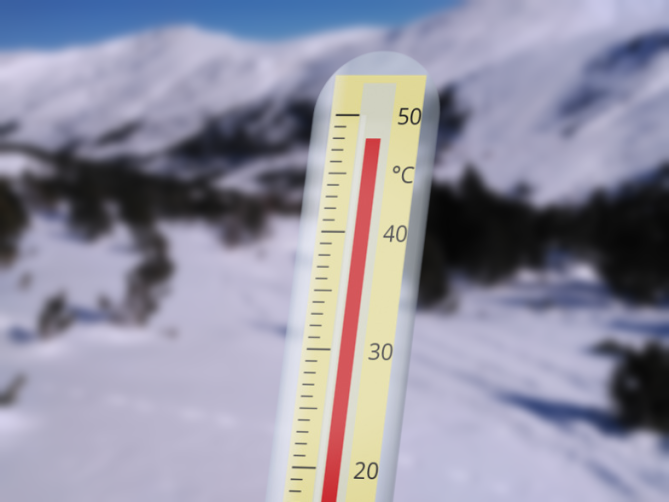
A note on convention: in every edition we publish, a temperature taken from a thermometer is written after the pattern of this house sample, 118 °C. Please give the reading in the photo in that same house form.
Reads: 48 °C
